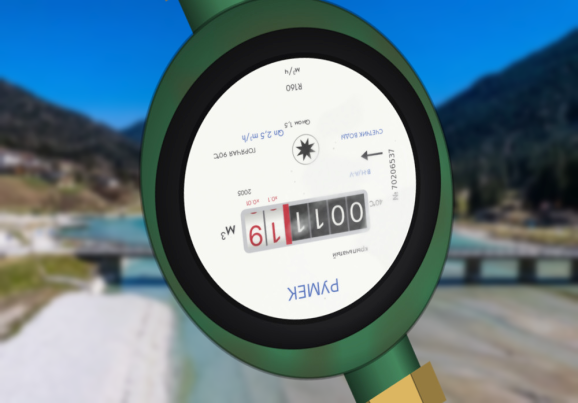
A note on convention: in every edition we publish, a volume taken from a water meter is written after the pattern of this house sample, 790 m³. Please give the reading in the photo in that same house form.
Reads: 11.19 m³
